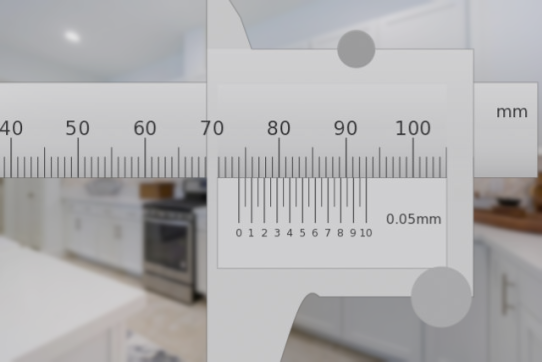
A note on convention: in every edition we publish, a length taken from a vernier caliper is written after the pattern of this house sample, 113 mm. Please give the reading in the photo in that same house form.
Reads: 74.0 mm
